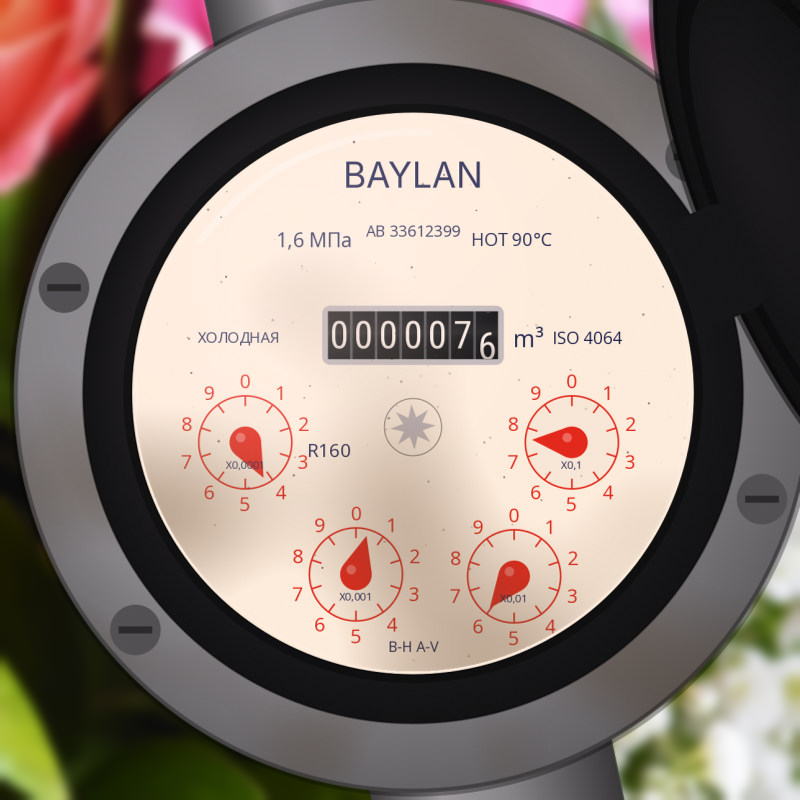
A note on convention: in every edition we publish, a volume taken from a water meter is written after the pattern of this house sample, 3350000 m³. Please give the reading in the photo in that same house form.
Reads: 75.7604 m³
